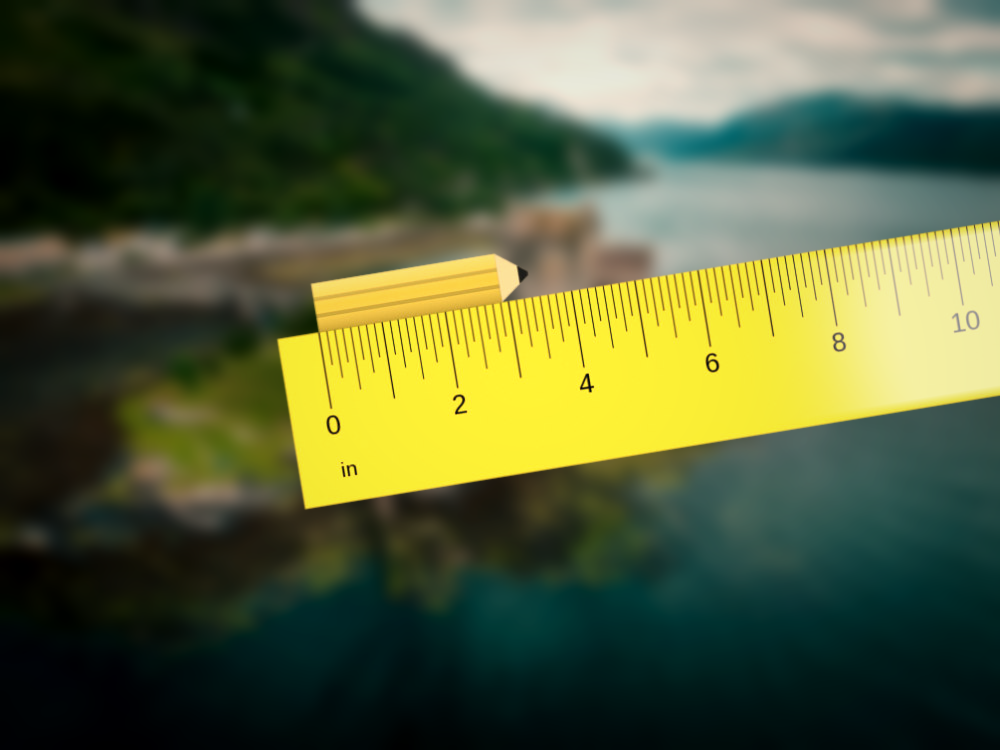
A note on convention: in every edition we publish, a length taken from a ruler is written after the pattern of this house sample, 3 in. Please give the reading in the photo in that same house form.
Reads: 3.375 in
